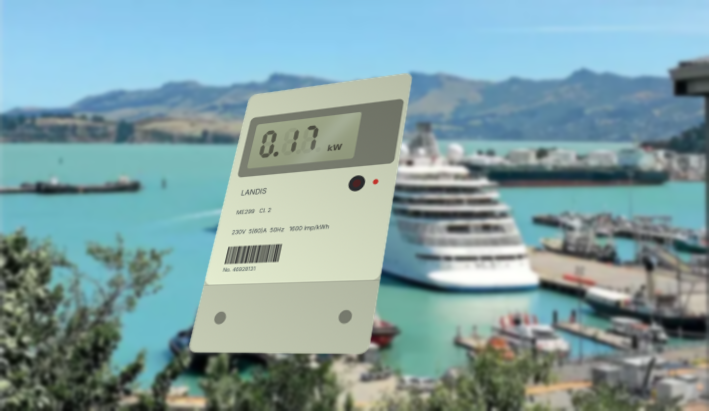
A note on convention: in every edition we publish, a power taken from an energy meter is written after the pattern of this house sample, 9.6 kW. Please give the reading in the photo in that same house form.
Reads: 0.17 kW
